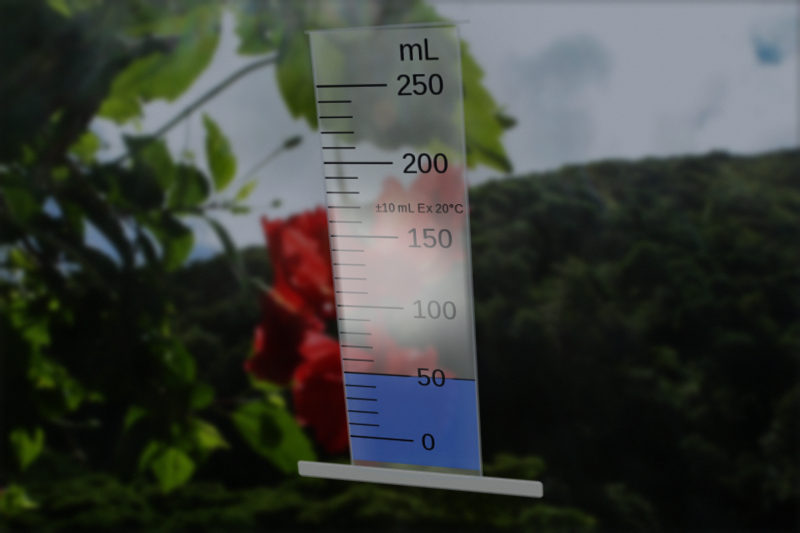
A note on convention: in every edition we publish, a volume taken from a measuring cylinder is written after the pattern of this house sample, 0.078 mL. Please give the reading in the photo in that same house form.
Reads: 50 mL
